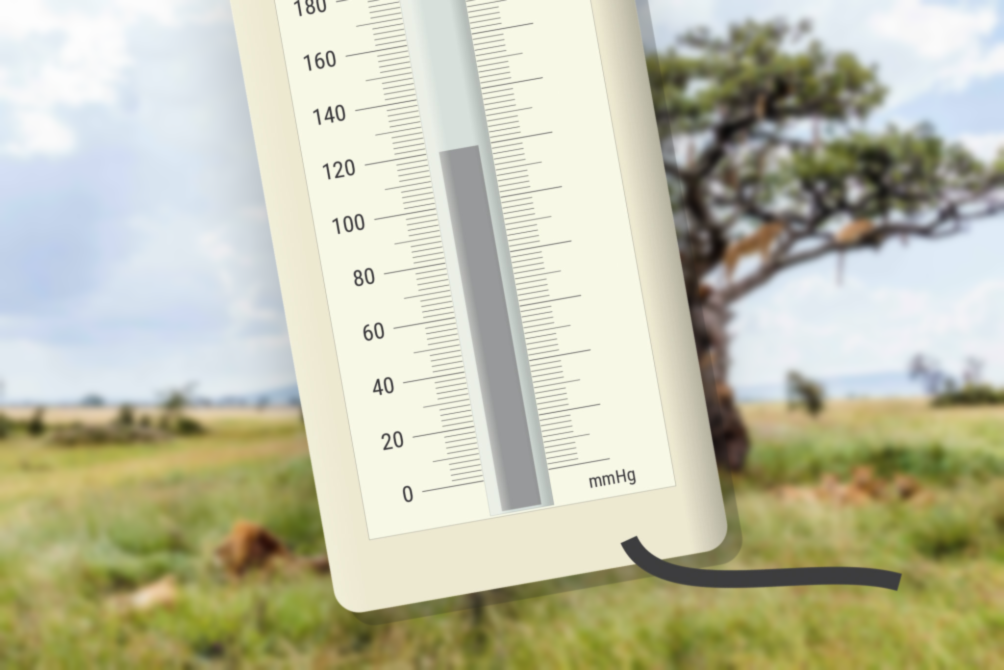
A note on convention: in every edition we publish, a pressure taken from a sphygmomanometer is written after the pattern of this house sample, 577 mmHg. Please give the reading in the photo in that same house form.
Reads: 120 mmHg
